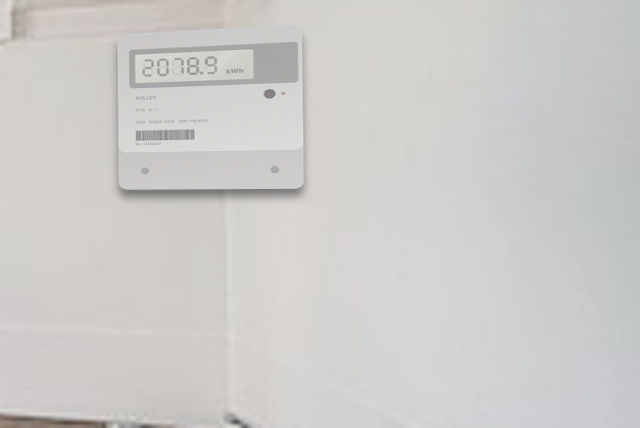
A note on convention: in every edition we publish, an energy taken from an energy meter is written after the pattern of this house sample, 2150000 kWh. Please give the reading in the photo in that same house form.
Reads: 2078.9 kWh
